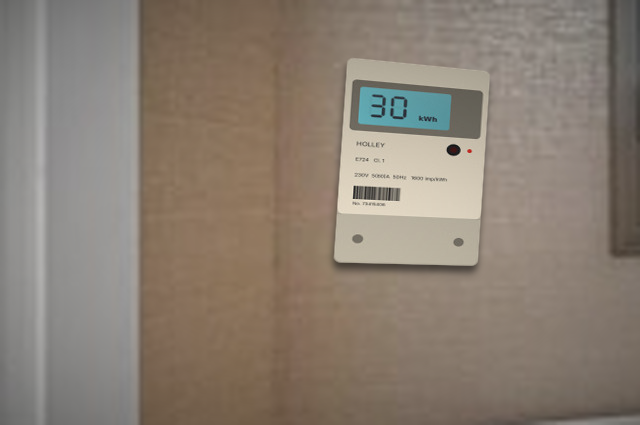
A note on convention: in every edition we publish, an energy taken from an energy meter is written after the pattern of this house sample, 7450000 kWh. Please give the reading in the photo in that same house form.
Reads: 30 kWh
